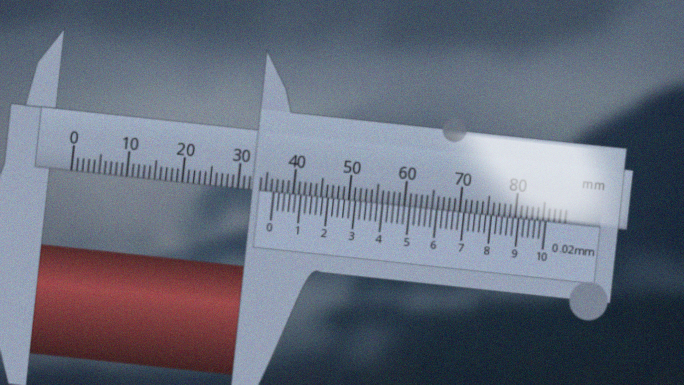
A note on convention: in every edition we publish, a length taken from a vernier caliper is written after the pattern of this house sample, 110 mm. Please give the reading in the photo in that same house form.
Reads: 36.5 mm
